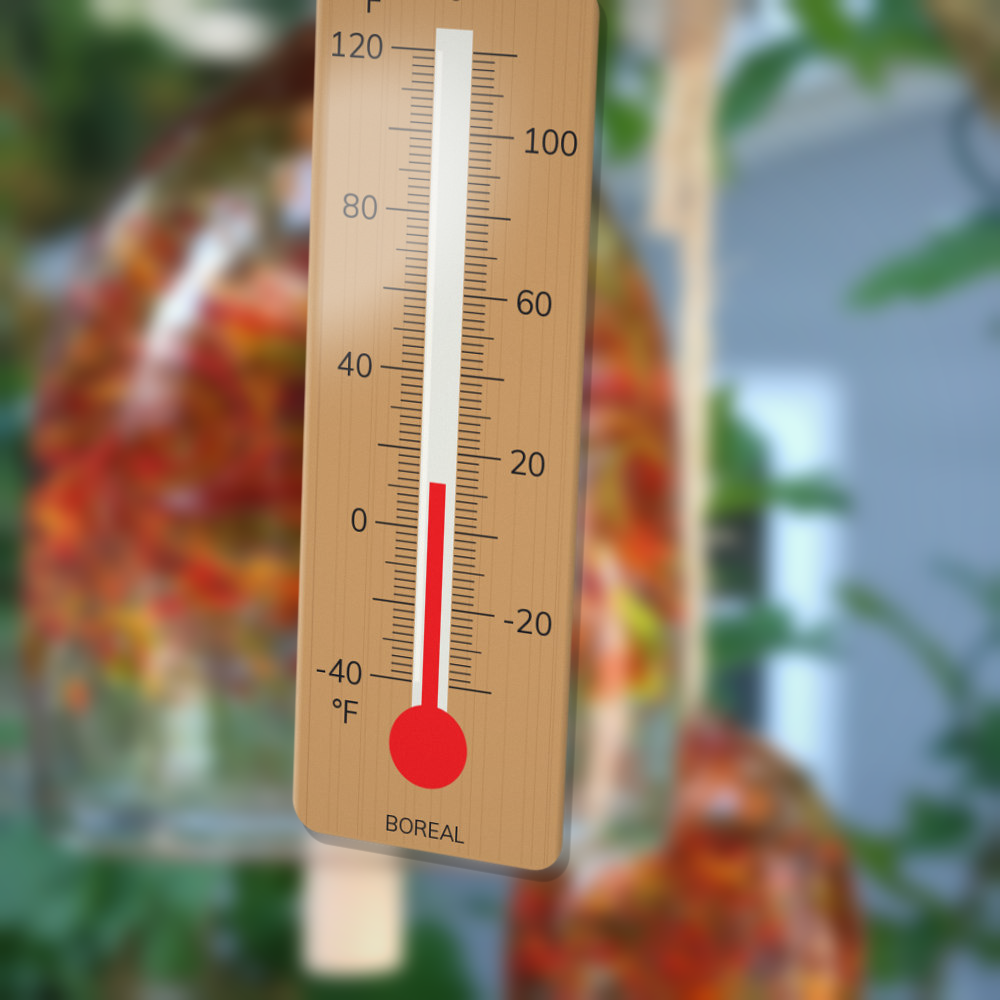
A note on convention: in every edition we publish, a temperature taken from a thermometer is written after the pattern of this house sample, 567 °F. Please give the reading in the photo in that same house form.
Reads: 12 °F
